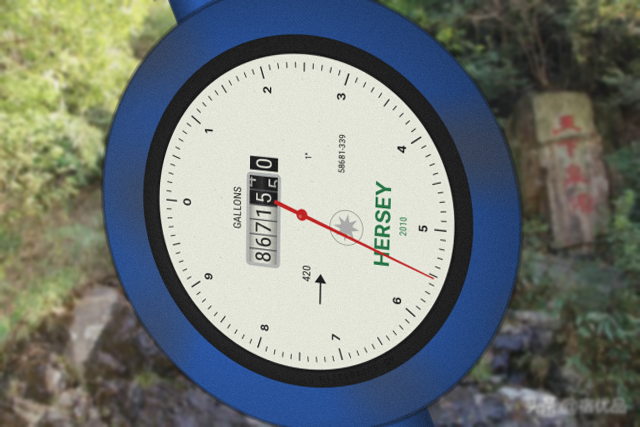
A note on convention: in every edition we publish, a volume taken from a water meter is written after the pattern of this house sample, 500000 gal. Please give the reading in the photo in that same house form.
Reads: 8671545.5 gal
